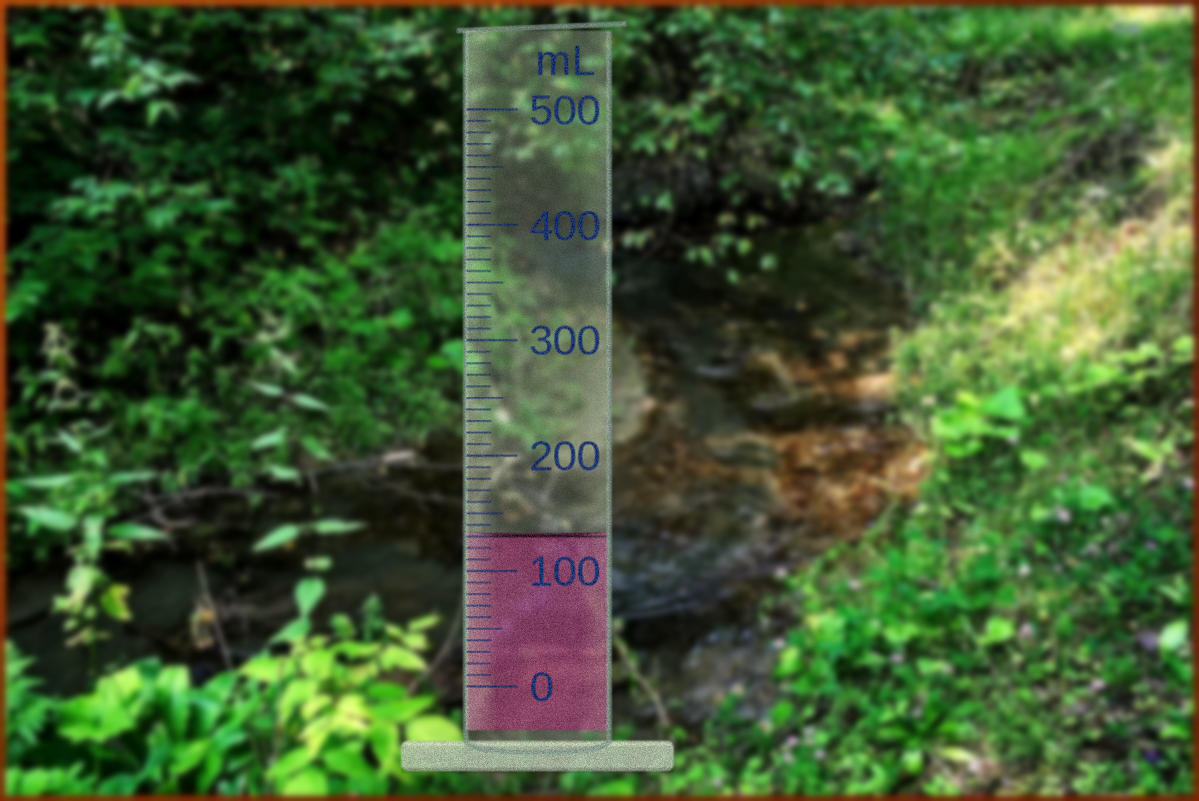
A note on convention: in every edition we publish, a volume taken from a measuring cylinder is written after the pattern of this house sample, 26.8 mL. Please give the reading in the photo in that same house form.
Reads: 130 mL
